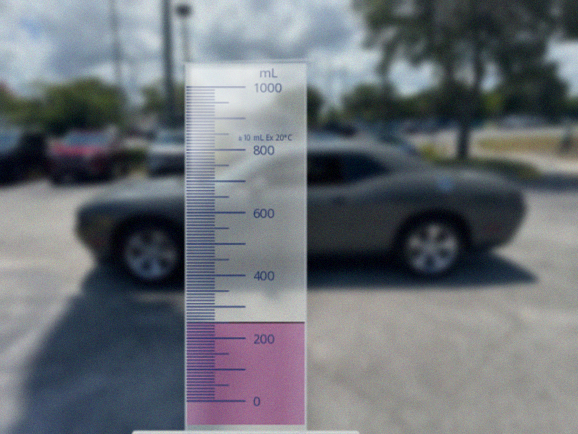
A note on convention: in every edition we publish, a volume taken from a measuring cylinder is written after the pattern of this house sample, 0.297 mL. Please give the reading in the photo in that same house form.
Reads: 250 mL
